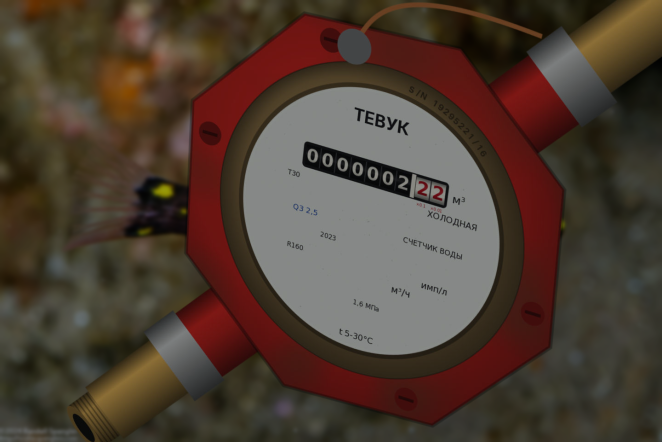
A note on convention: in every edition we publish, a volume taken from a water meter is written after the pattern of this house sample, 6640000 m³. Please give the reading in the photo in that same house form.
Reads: 2.22 m³
